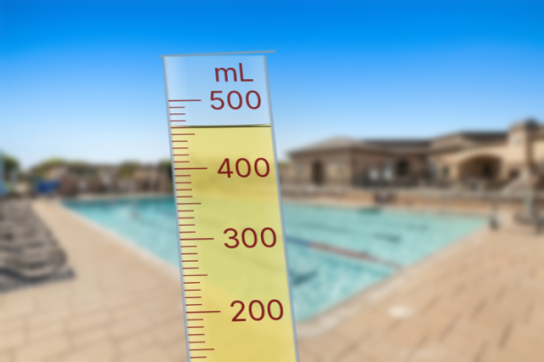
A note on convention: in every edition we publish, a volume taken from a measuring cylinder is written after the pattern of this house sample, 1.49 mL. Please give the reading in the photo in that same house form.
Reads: 460 mL
